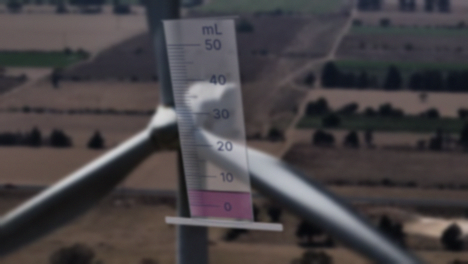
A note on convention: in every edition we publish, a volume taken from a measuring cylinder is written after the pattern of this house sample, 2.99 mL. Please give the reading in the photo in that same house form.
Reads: 5 mL
